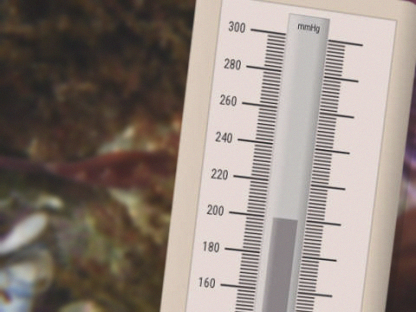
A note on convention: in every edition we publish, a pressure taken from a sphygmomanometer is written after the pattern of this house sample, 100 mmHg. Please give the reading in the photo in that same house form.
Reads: 200 mmHg
